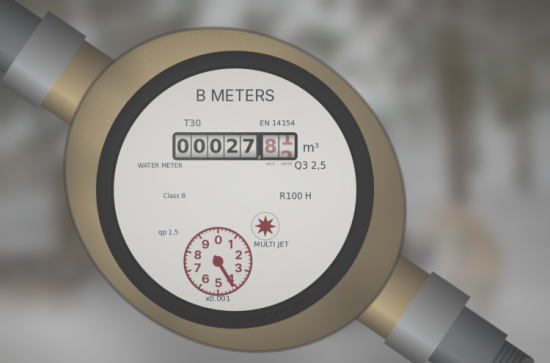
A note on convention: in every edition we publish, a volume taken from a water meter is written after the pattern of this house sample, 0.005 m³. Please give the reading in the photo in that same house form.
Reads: 27.814 m³
